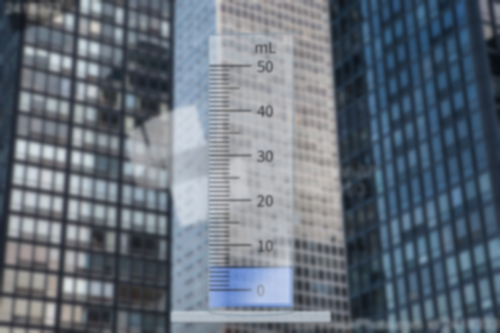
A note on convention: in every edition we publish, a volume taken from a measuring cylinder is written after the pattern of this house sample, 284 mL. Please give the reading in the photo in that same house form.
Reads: 5 mL
